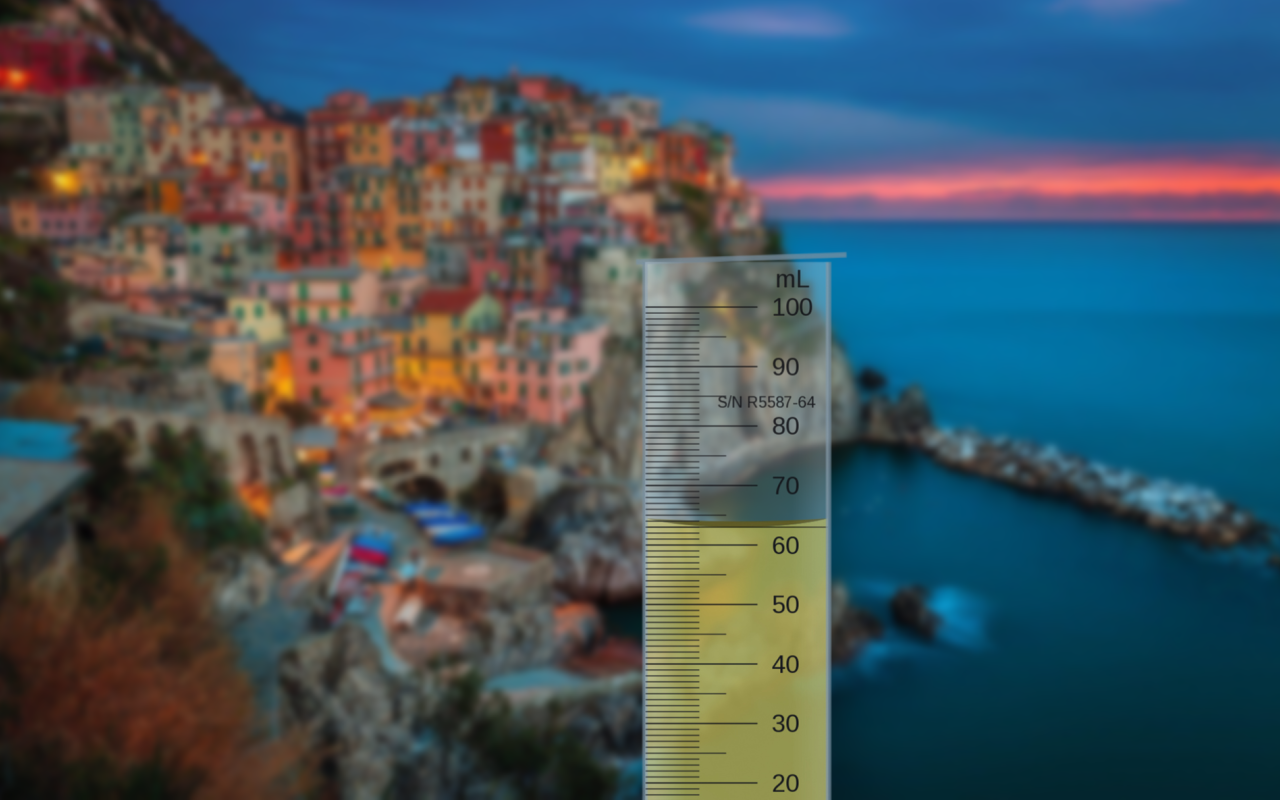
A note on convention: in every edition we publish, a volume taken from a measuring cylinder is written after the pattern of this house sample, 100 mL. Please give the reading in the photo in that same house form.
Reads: 63 mL
